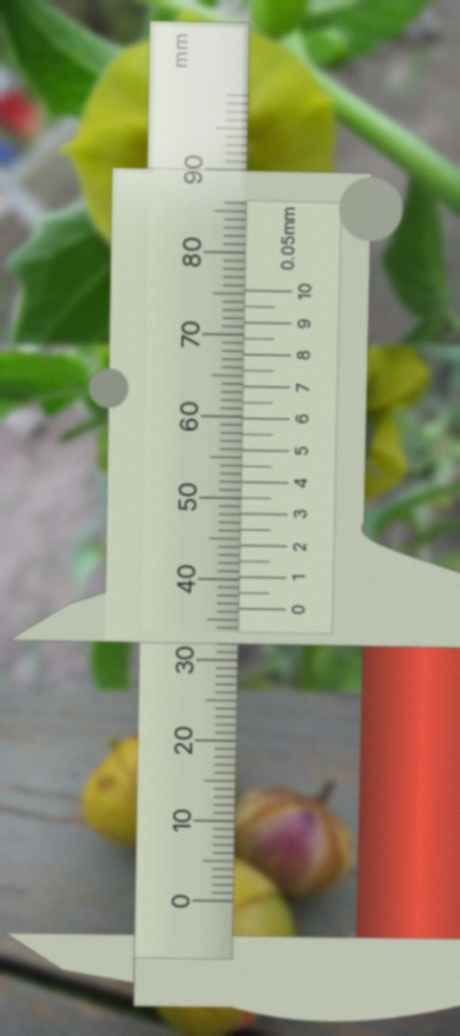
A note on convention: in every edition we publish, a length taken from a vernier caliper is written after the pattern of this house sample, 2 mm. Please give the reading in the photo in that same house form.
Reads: 36.4 mm
